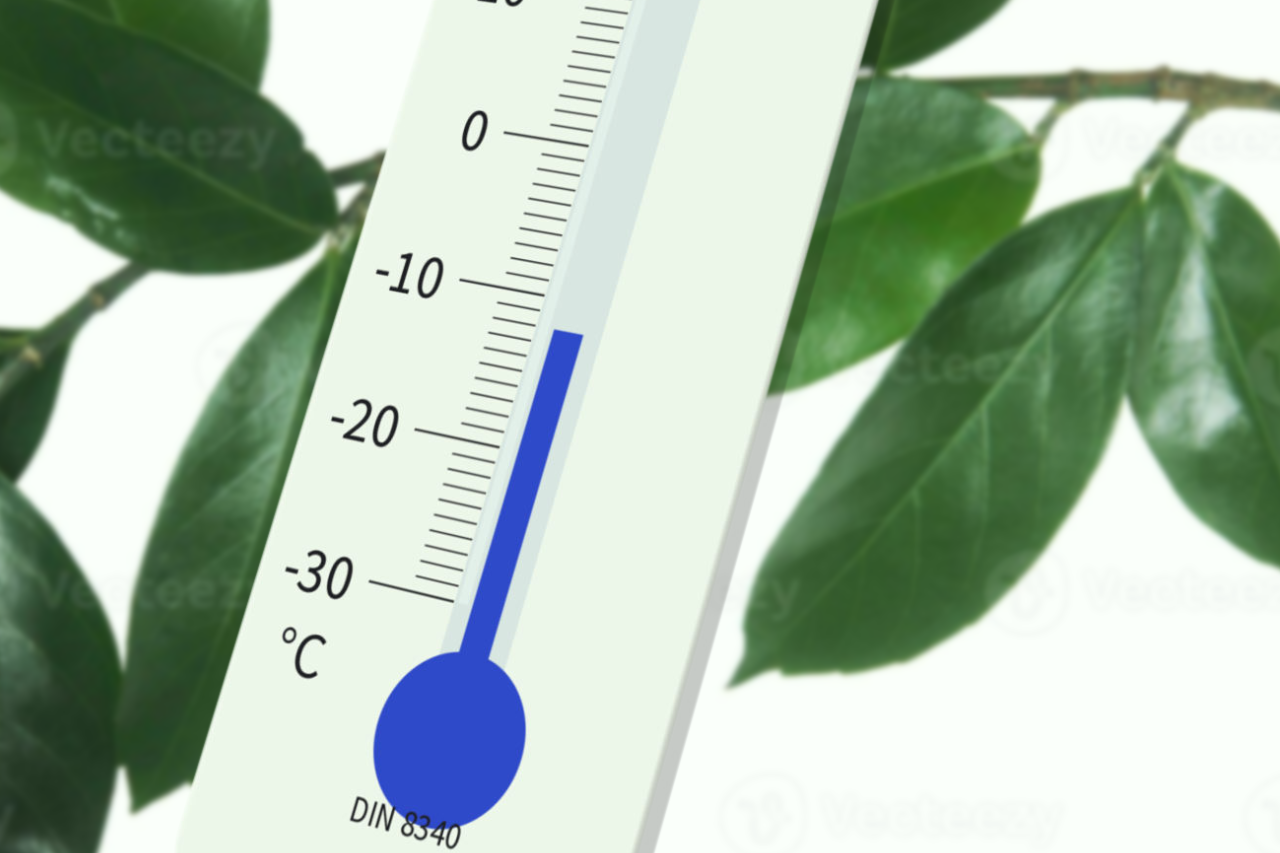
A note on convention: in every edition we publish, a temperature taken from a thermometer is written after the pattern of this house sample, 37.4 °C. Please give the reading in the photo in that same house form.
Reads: -12 °C
